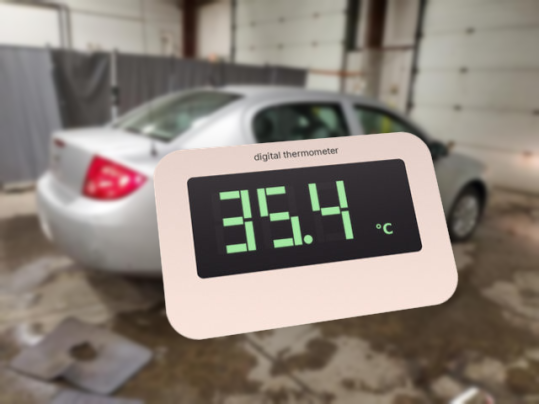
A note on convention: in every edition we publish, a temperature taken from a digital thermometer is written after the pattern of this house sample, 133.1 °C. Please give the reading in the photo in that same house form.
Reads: 35.4 °C
